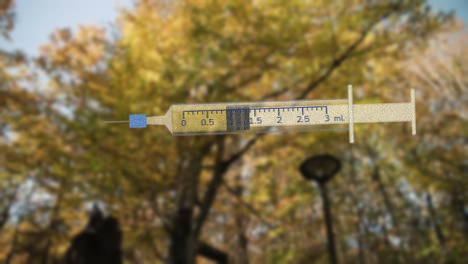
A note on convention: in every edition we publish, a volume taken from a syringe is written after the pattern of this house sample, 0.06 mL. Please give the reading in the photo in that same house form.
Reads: 0.9 mL
